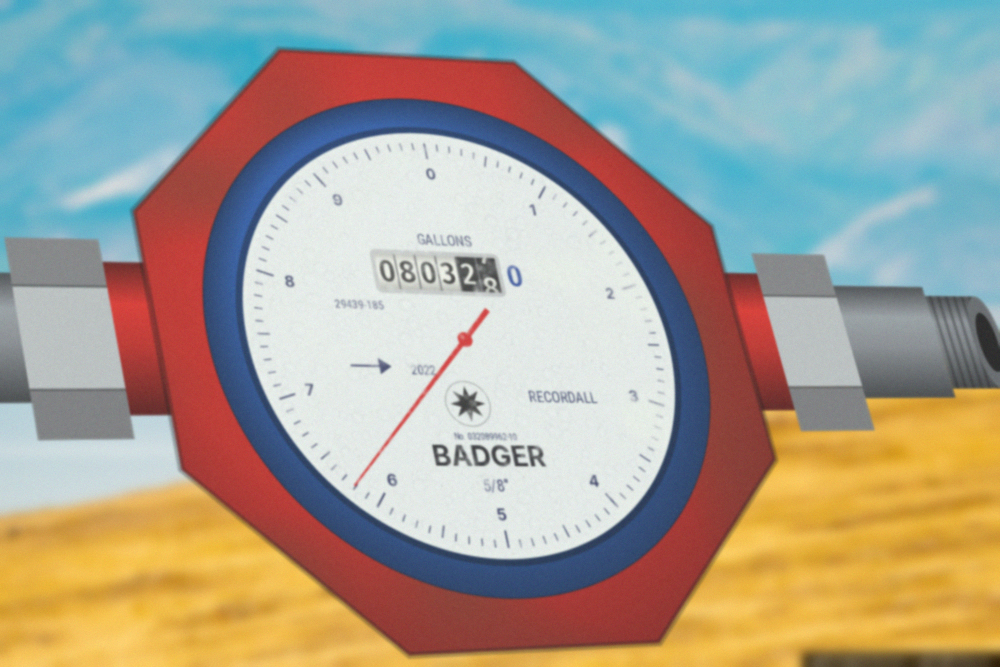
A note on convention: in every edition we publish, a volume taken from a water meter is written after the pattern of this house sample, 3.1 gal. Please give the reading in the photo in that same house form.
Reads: 803276.2 gal
